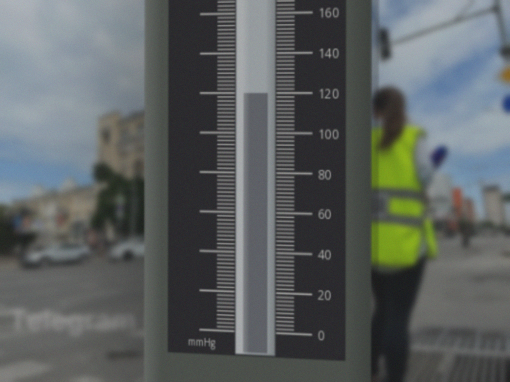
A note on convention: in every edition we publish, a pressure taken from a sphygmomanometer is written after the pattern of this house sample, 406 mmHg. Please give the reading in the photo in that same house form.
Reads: 120 mmHg
